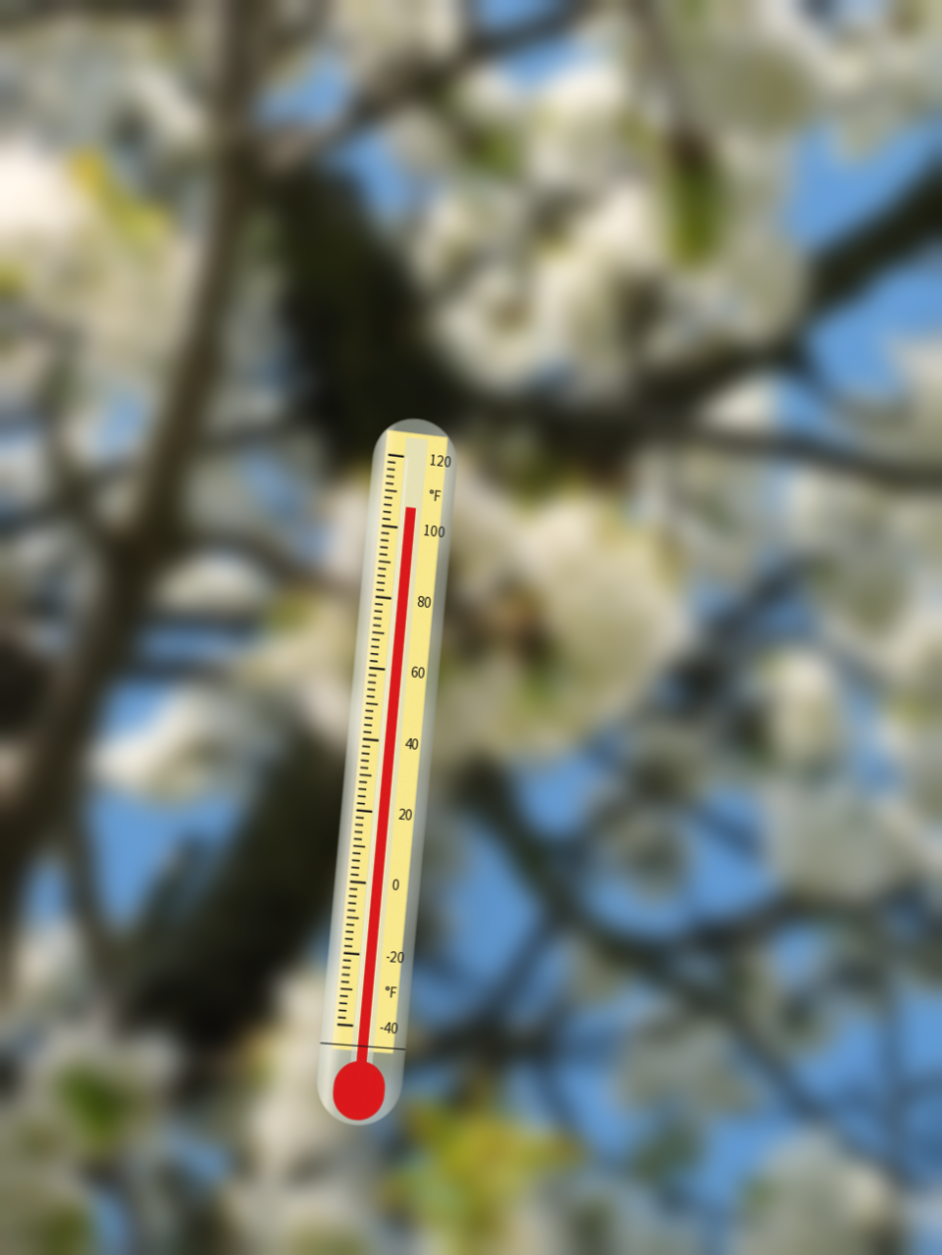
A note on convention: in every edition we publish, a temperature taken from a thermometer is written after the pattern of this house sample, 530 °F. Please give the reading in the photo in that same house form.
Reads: 106 °F
